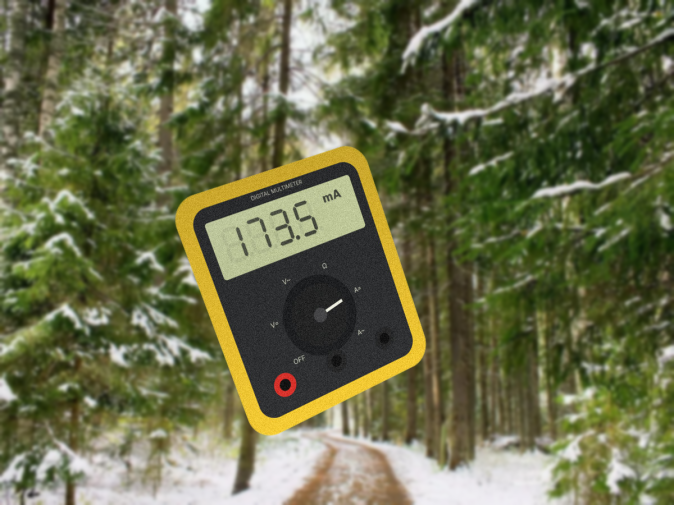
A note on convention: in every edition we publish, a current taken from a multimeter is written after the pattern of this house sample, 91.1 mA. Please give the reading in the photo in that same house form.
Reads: 173.5 mA
